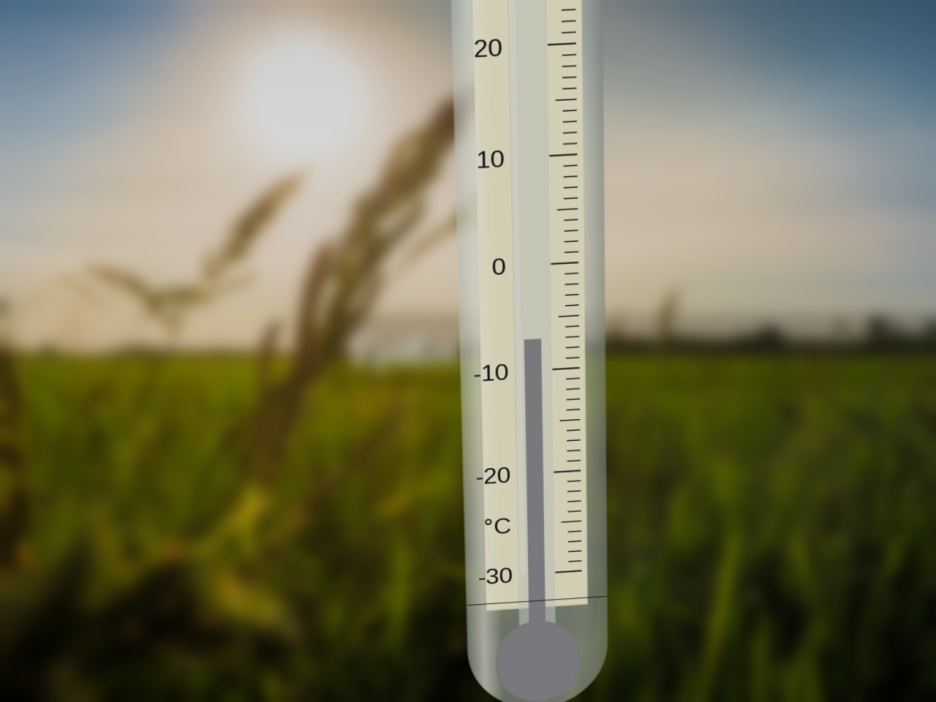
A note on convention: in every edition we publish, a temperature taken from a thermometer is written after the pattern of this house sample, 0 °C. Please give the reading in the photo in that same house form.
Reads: -7 °C
